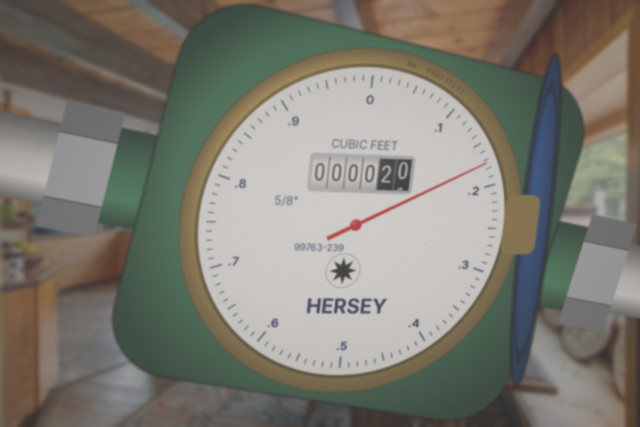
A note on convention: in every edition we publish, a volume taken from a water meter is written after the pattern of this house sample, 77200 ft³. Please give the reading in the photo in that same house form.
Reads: 20.17 ft³
